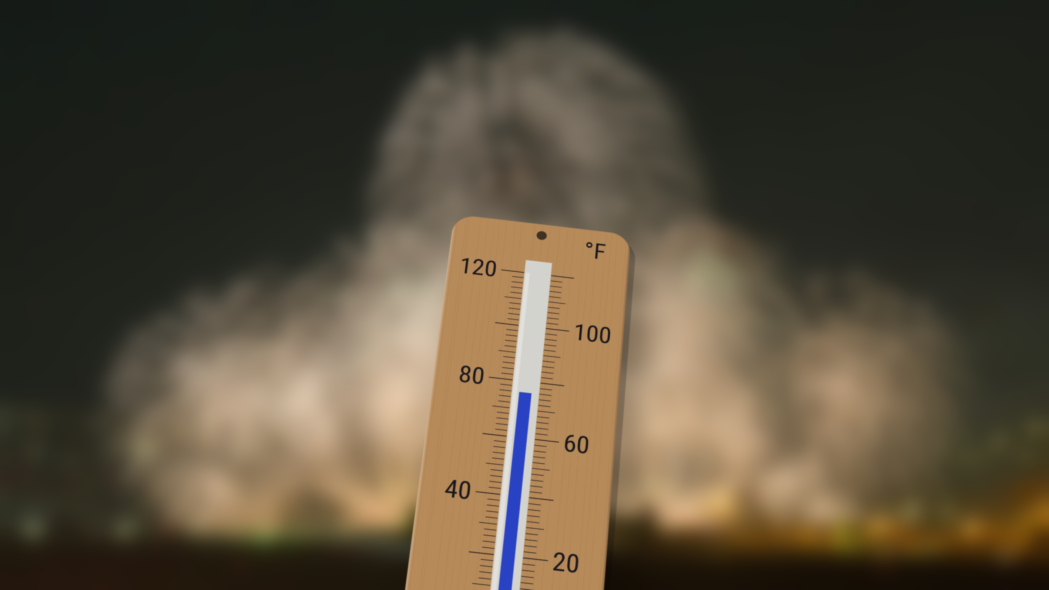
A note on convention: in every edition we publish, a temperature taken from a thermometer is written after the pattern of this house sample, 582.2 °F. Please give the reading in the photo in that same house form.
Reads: 76 °F
